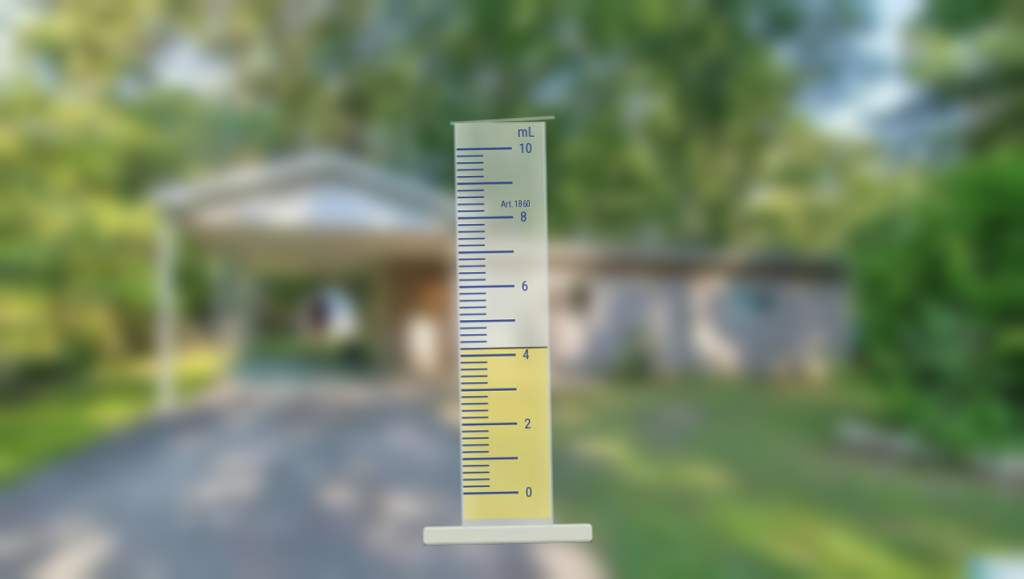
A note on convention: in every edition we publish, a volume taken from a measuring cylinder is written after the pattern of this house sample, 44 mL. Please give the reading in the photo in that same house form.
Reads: 4.2 mL
